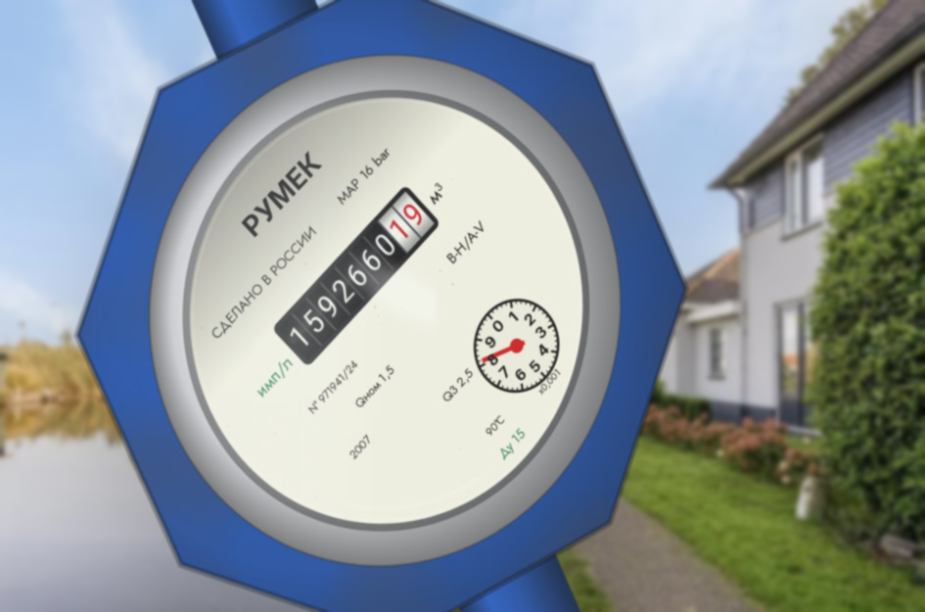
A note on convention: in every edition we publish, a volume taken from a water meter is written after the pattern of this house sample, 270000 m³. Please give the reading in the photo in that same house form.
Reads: 1592660.198 m³
